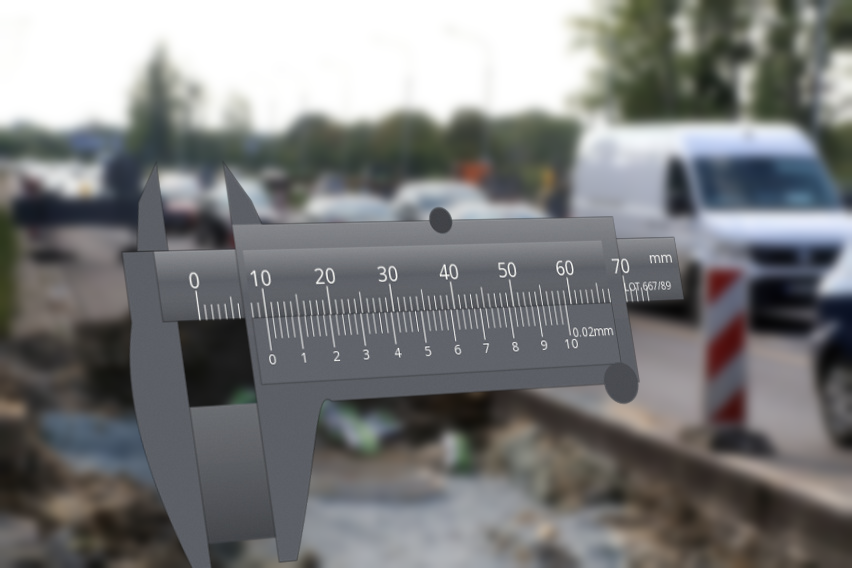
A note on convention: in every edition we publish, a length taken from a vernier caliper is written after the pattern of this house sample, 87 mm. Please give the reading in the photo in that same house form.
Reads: 10.0 mm
